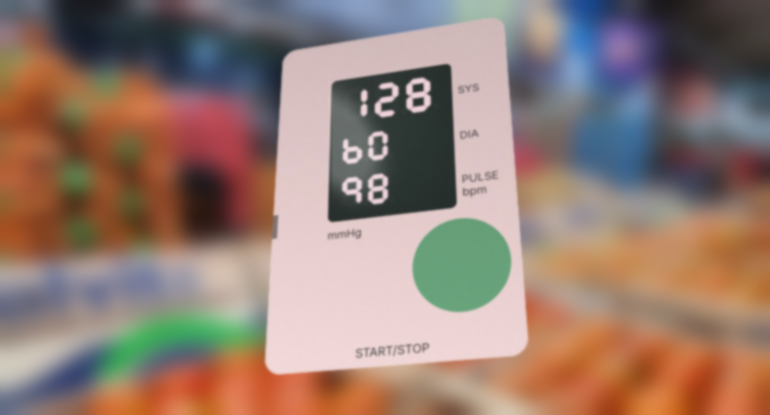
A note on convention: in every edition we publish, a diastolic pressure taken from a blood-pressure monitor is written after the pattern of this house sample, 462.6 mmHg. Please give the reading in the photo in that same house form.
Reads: 60 mmHg
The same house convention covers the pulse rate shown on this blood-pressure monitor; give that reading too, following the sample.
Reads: 98 bpm
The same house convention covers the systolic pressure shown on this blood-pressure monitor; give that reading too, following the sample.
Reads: 128 mmHg
